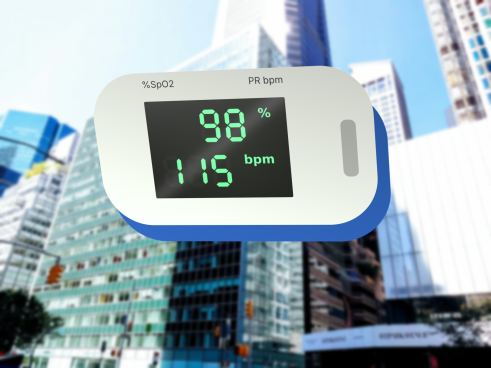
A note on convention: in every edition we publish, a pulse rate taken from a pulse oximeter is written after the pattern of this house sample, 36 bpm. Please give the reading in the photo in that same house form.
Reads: 115 bpm
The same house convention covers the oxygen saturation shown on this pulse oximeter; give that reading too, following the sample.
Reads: 98 %
